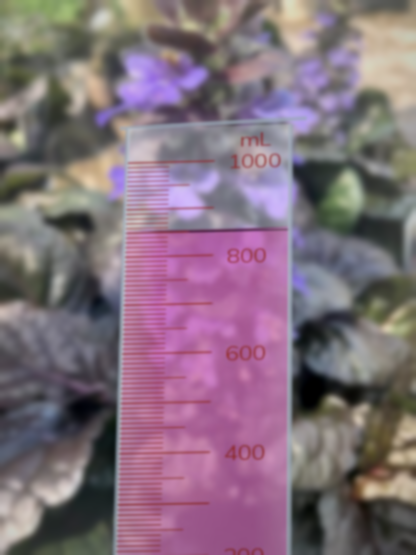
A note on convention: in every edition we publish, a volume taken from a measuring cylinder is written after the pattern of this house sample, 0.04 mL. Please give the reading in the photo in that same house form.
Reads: 850 mL
